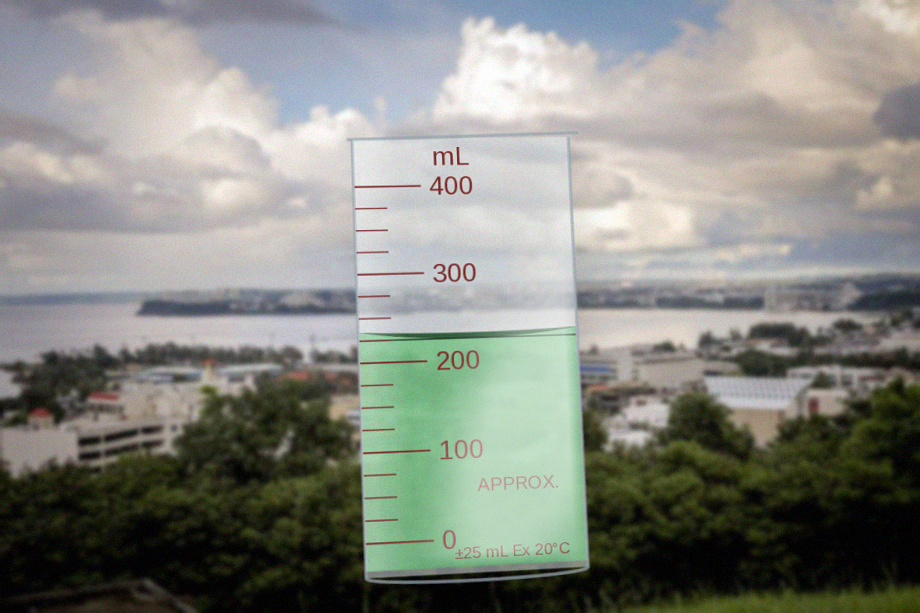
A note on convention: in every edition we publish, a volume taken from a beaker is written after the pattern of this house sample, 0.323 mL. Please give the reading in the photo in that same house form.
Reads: 225 mL
